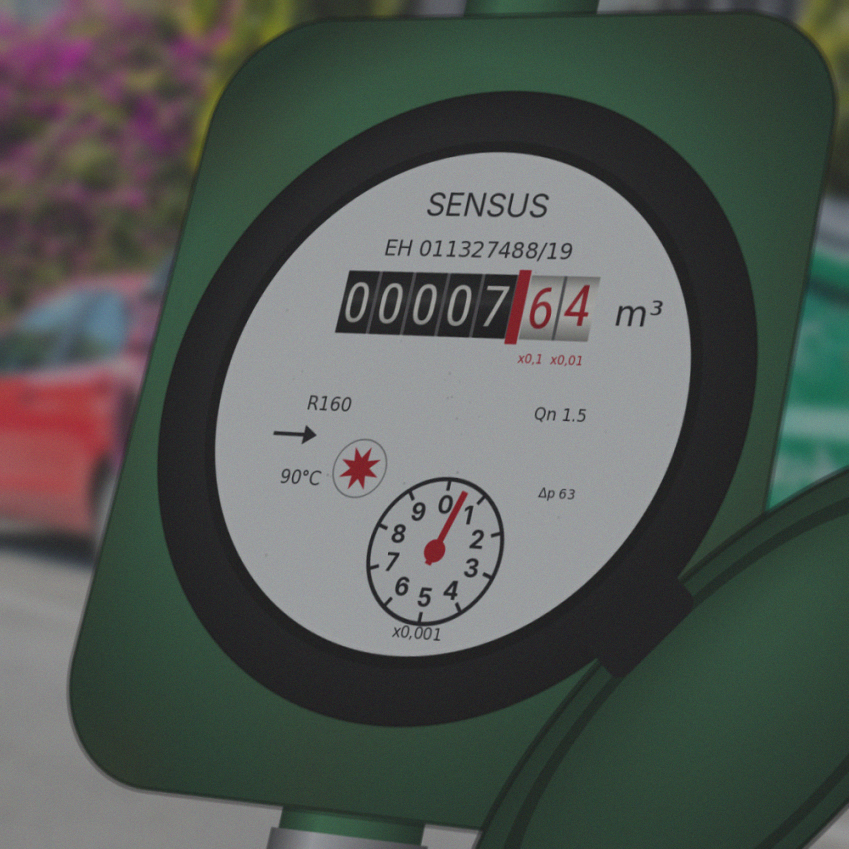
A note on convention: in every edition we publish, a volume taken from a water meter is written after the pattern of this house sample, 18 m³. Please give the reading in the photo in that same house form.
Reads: 7.640 m³
